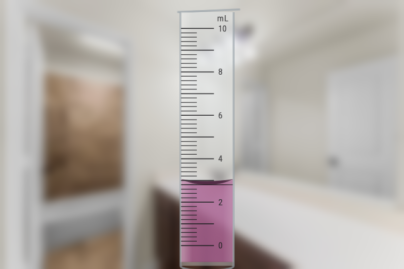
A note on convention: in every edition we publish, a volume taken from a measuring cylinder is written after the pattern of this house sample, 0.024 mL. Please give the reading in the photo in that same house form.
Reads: 2.8 mL
